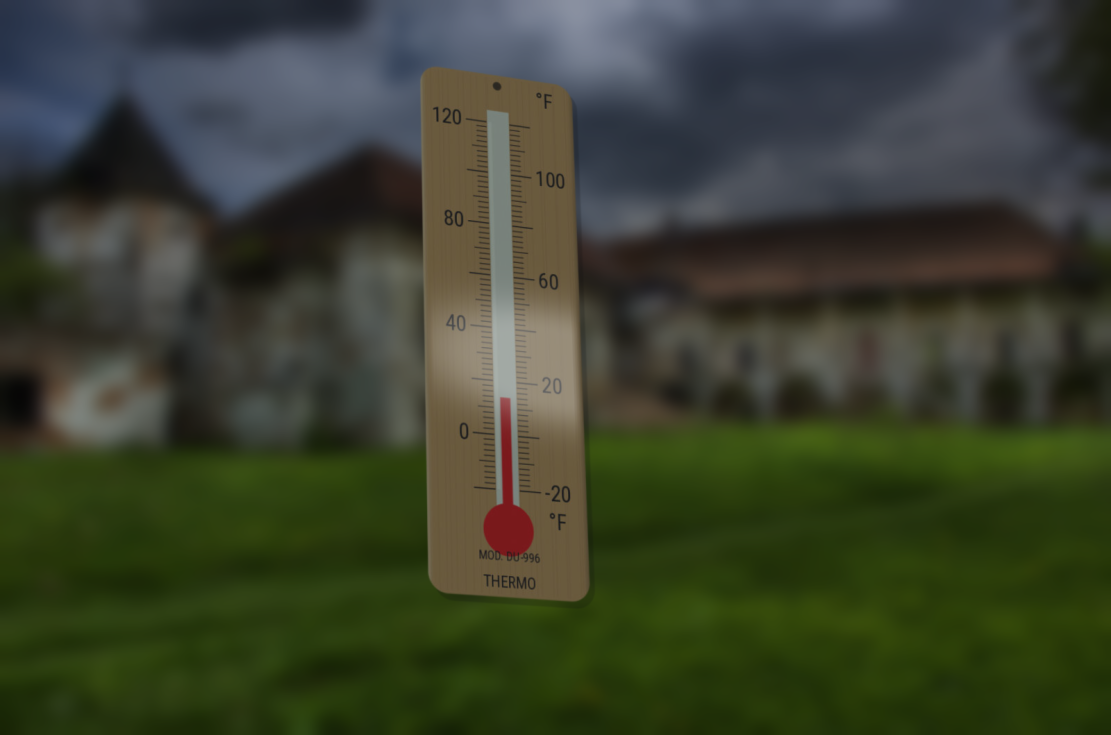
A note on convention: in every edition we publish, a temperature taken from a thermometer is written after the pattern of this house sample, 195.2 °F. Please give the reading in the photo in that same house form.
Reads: 14 °F
